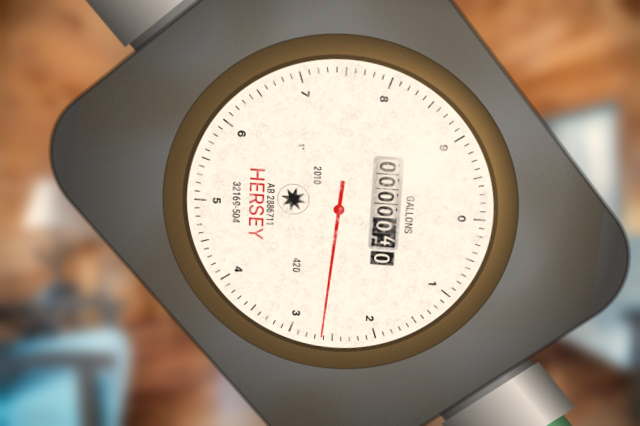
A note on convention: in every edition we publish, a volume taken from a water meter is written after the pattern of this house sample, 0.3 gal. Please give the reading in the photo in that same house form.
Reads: 42.6 gal
